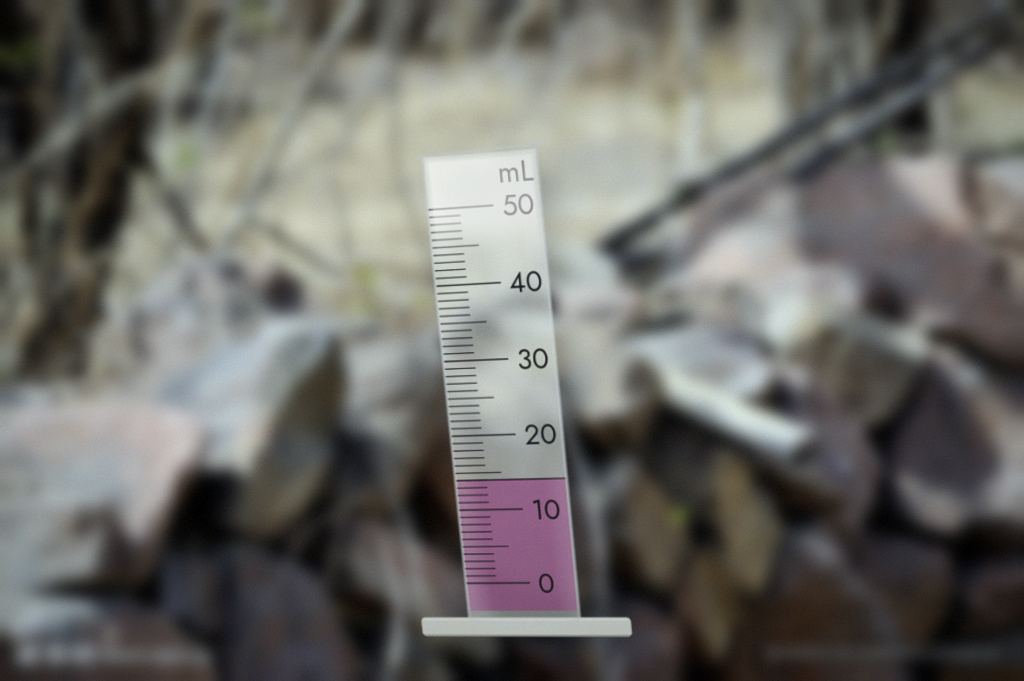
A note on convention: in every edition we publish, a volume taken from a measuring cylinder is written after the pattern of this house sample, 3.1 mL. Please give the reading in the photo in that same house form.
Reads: 14 mL
